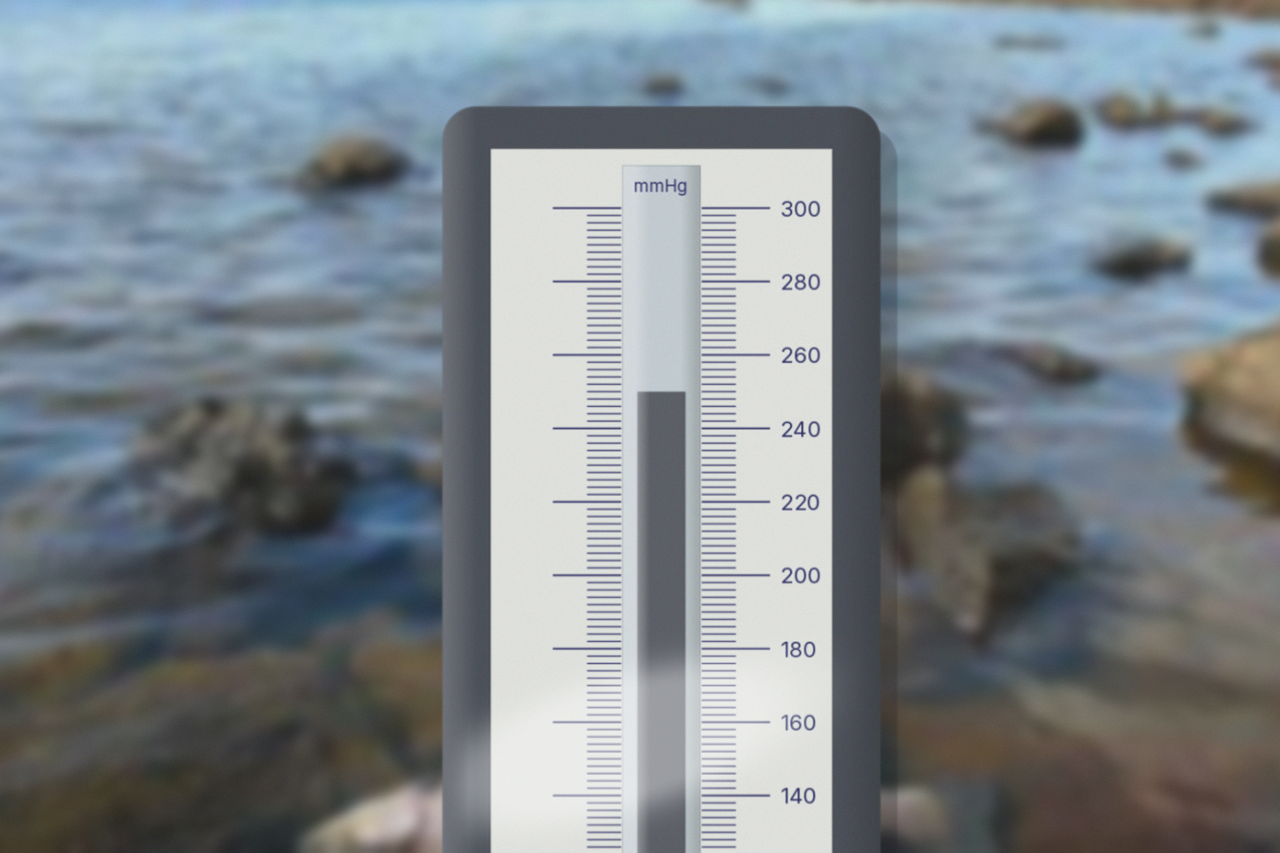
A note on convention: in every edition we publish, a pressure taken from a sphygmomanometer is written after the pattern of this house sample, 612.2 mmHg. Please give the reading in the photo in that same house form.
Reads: 250 mmHg
